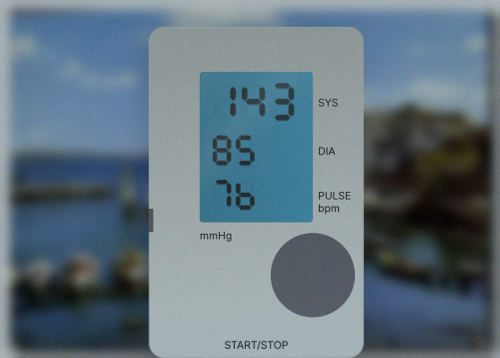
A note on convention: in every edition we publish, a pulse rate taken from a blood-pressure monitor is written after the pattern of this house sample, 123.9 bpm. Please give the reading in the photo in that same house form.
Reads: 76 bpm
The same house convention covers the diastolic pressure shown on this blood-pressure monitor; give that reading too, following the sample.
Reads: 85 mmHg
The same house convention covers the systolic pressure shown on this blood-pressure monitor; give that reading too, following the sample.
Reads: 143 mmHg
